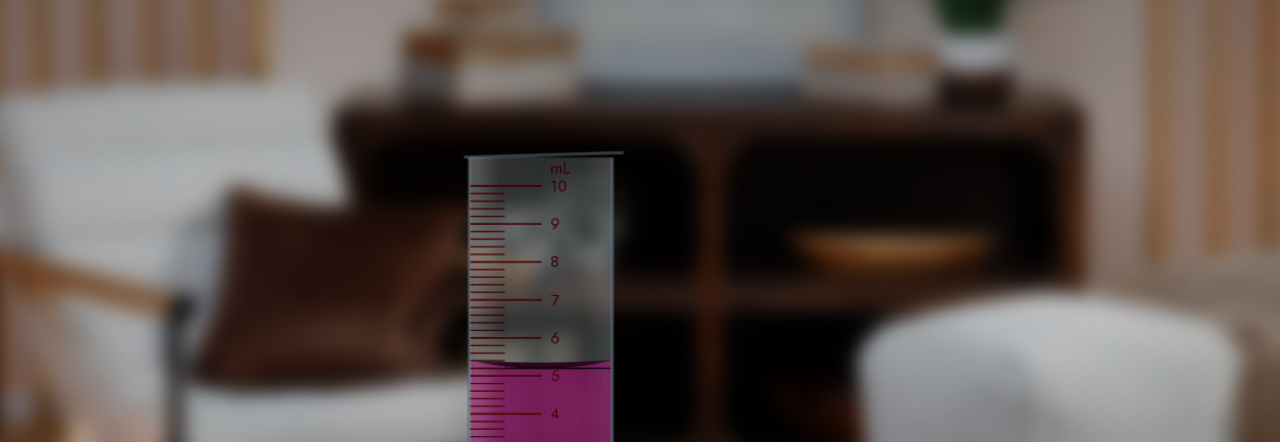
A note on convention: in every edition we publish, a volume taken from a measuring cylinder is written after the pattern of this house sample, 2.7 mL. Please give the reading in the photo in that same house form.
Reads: 5.2 mL
